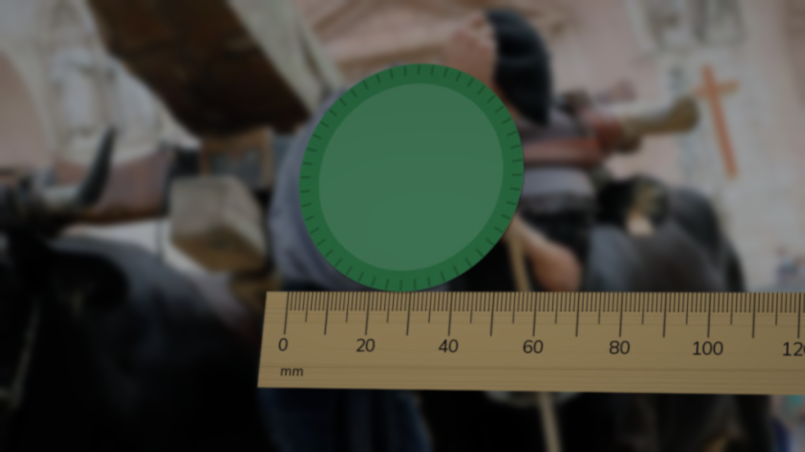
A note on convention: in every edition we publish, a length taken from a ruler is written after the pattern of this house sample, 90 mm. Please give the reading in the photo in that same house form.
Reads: 55 mm
